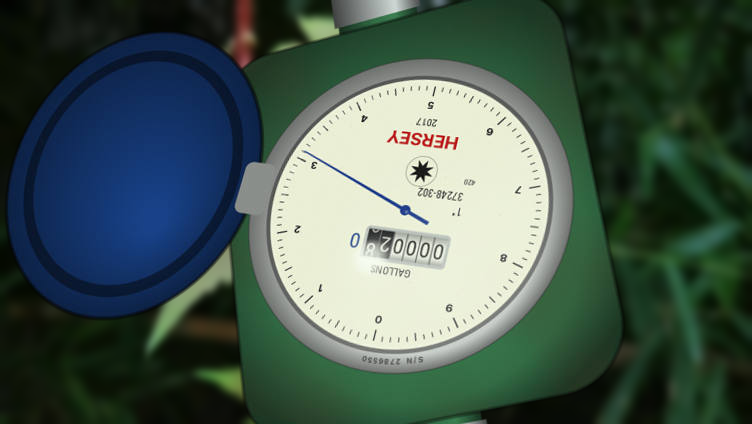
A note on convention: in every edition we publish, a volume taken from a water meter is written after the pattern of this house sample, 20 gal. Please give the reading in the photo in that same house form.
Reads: 283.1 gal
